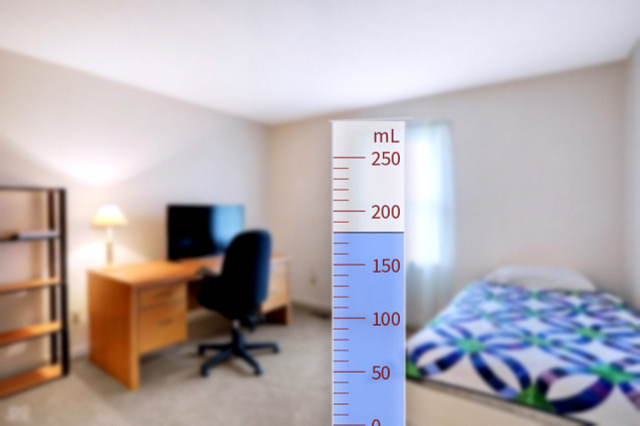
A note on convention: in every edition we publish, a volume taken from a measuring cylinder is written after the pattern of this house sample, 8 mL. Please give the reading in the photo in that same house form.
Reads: 180 mL
